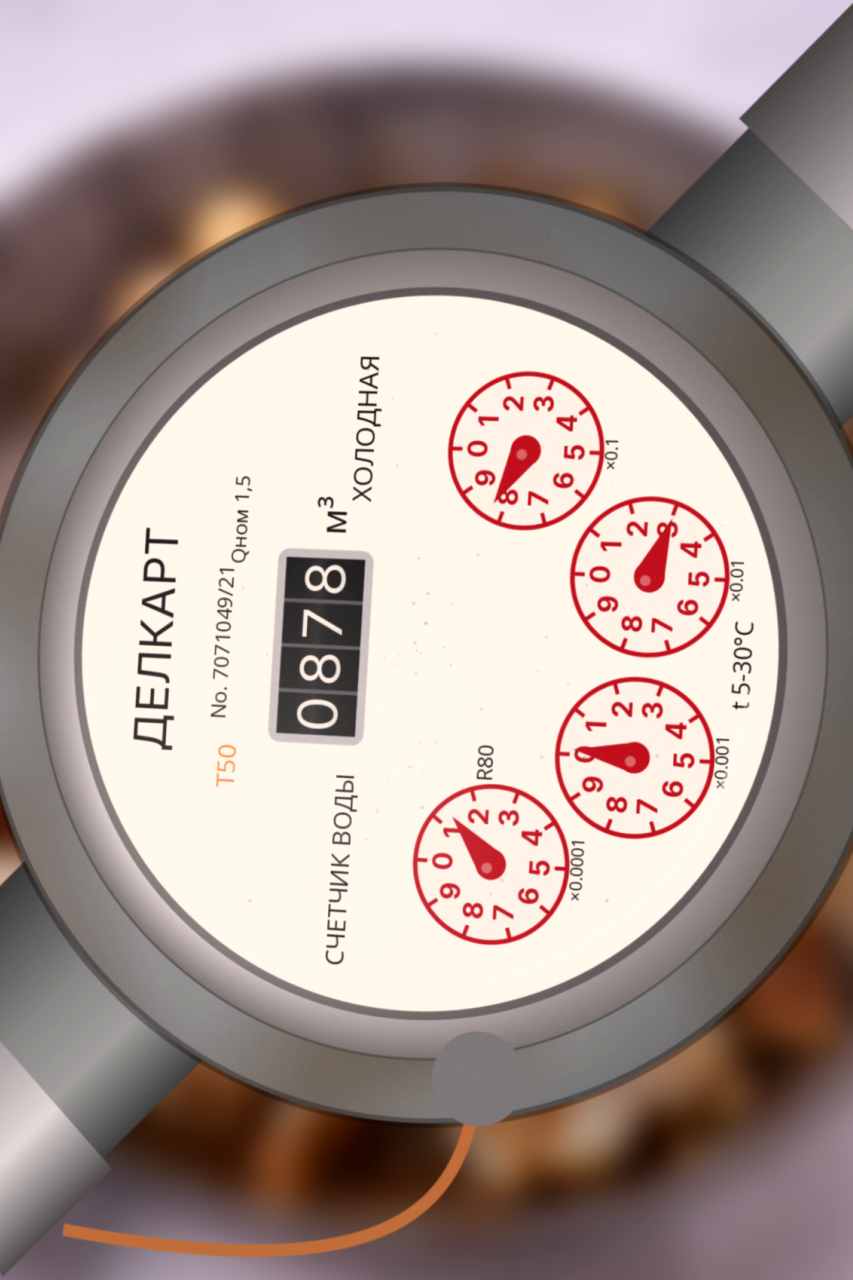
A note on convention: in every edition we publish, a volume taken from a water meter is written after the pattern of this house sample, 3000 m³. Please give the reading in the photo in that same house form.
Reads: 878.8301 m³
